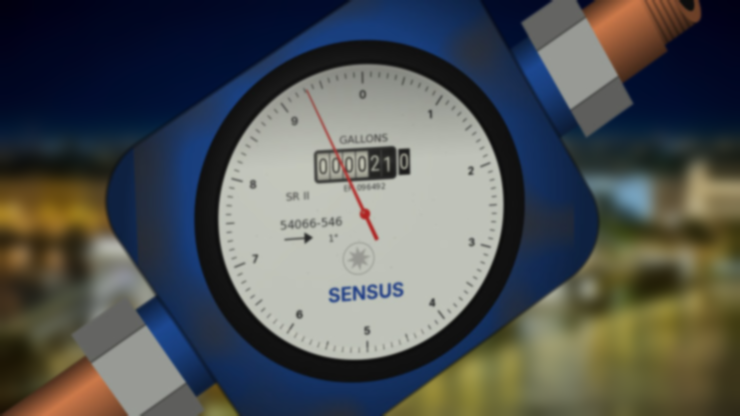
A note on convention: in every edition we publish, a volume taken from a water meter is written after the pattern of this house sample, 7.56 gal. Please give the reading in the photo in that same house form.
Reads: 209.3 gal
